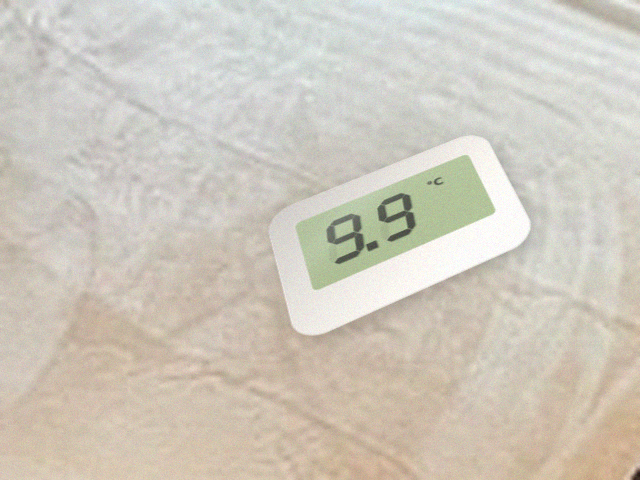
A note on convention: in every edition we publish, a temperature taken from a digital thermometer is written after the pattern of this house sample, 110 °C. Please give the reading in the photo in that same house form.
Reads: 9.9 °C
